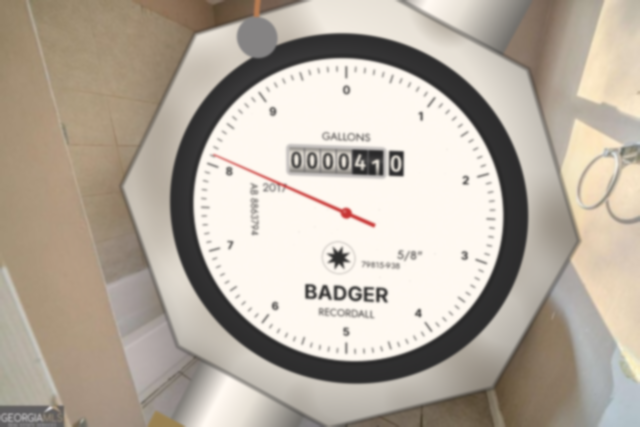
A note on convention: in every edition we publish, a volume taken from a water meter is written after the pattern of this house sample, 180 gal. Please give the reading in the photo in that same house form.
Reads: 408.1 gal
